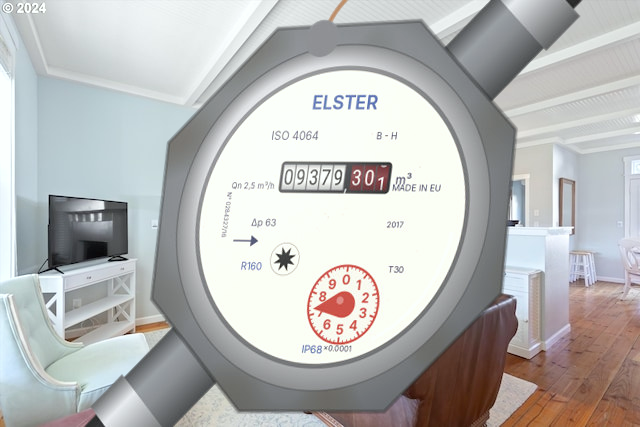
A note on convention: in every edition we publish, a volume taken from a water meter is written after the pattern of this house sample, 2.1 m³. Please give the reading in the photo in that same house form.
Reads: 9379.3007 m³
